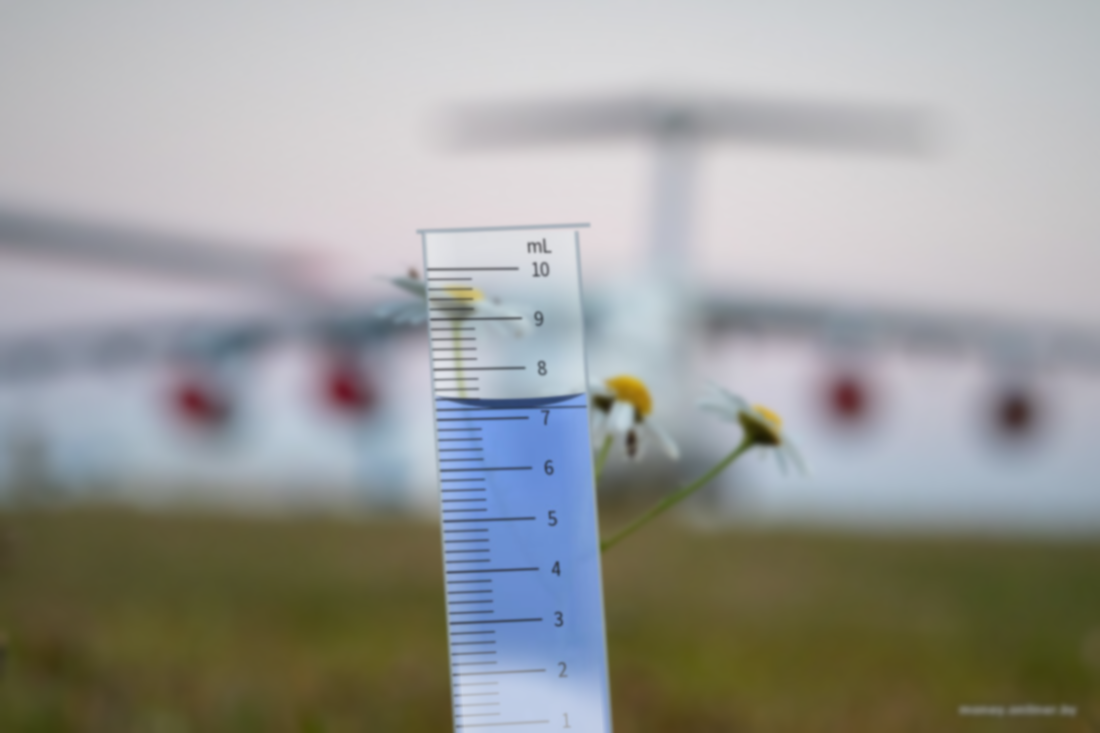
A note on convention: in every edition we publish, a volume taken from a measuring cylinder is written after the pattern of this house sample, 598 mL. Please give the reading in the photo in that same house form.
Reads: 7.2 mL
